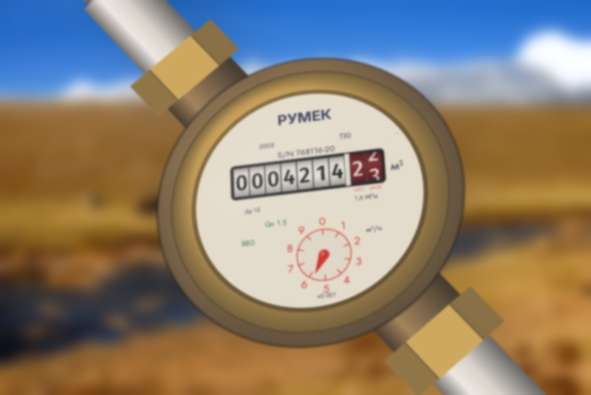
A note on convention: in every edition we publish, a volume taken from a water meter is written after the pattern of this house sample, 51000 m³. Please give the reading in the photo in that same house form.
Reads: 4214.225 m³
